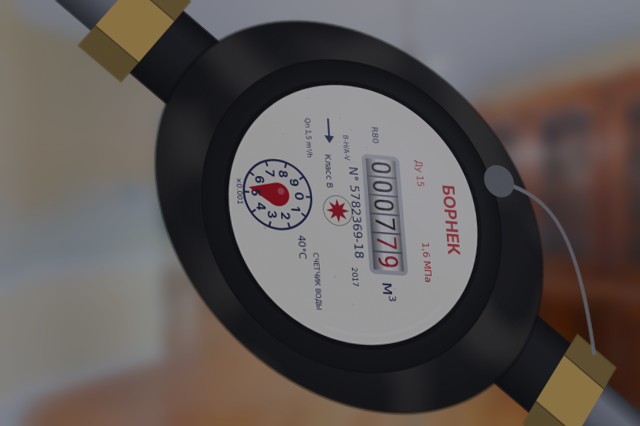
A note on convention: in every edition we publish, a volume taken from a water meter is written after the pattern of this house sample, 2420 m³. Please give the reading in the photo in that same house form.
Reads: 7.795 m³
